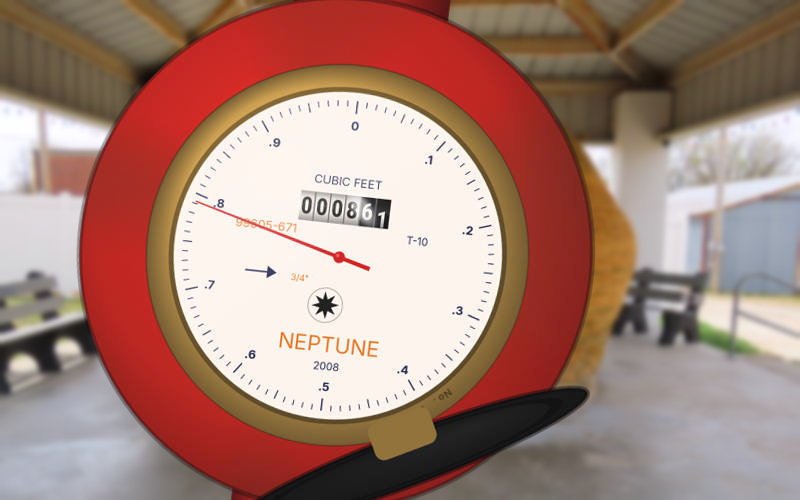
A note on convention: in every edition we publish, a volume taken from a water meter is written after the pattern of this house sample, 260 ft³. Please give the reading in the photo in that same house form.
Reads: 860.79 ft³
